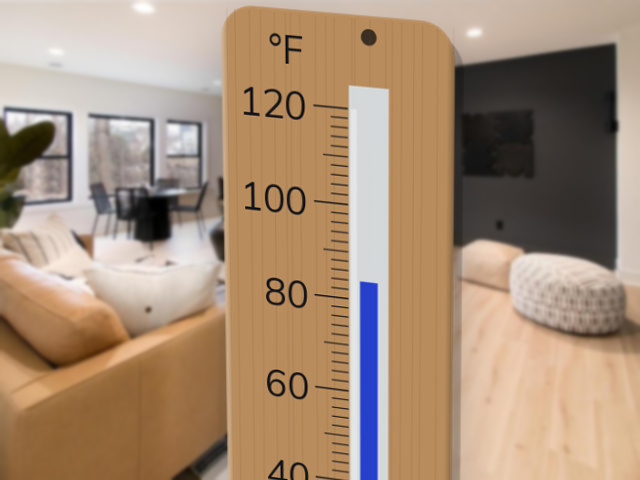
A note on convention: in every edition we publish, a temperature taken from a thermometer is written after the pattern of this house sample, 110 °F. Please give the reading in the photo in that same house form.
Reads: 84 °F
